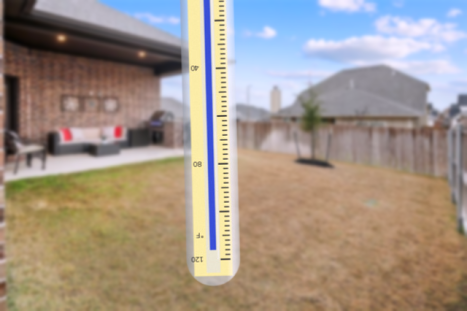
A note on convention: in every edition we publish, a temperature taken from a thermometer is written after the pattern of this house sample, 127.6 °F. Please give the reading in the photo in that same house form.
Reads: 116 °F
